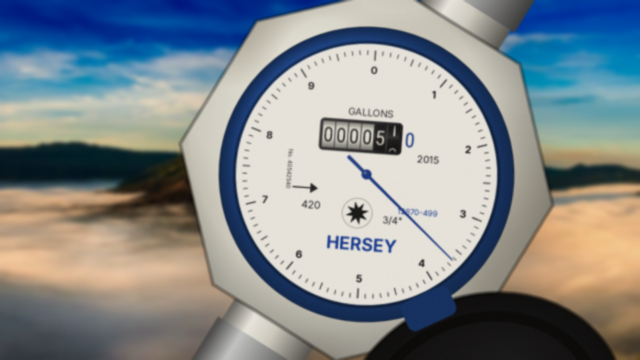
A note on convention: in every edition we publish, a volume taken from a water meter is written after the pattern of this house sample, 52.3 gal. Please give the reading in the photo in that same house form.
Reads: 513.6 gal
